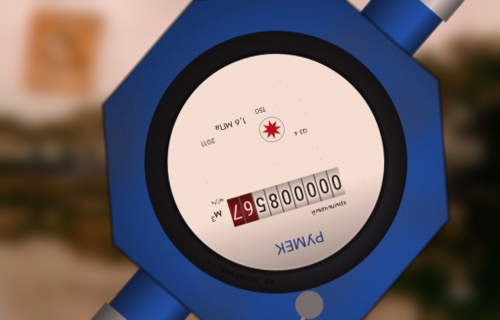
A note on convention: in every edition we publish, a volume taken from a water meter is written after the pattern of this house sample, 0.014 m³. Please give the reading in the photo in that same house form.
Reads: 85.67 m³
